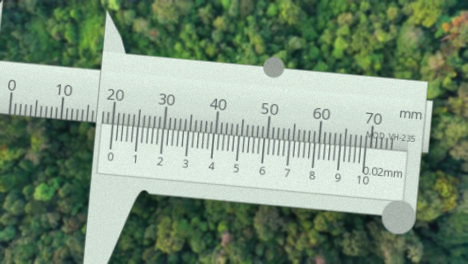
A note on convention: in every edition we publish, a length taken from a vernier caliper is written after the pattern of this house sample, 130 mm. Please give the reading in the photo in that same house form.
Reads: 20.0 mm
